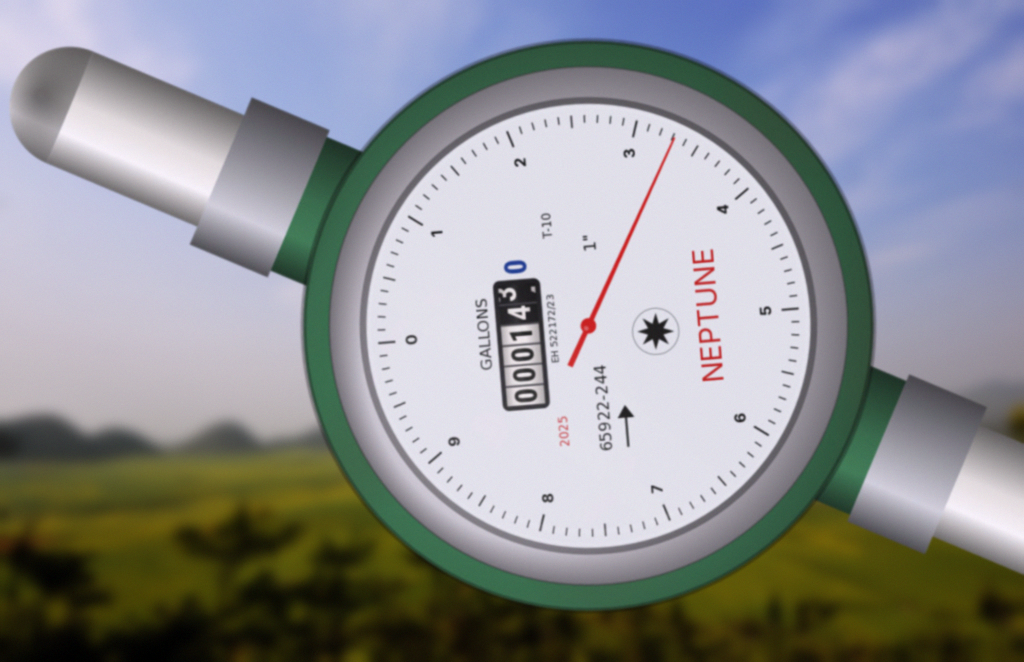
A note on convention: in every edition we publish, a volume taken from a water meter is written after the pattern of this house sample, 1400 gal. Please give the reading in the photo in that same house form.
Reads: 1433.3 gal
